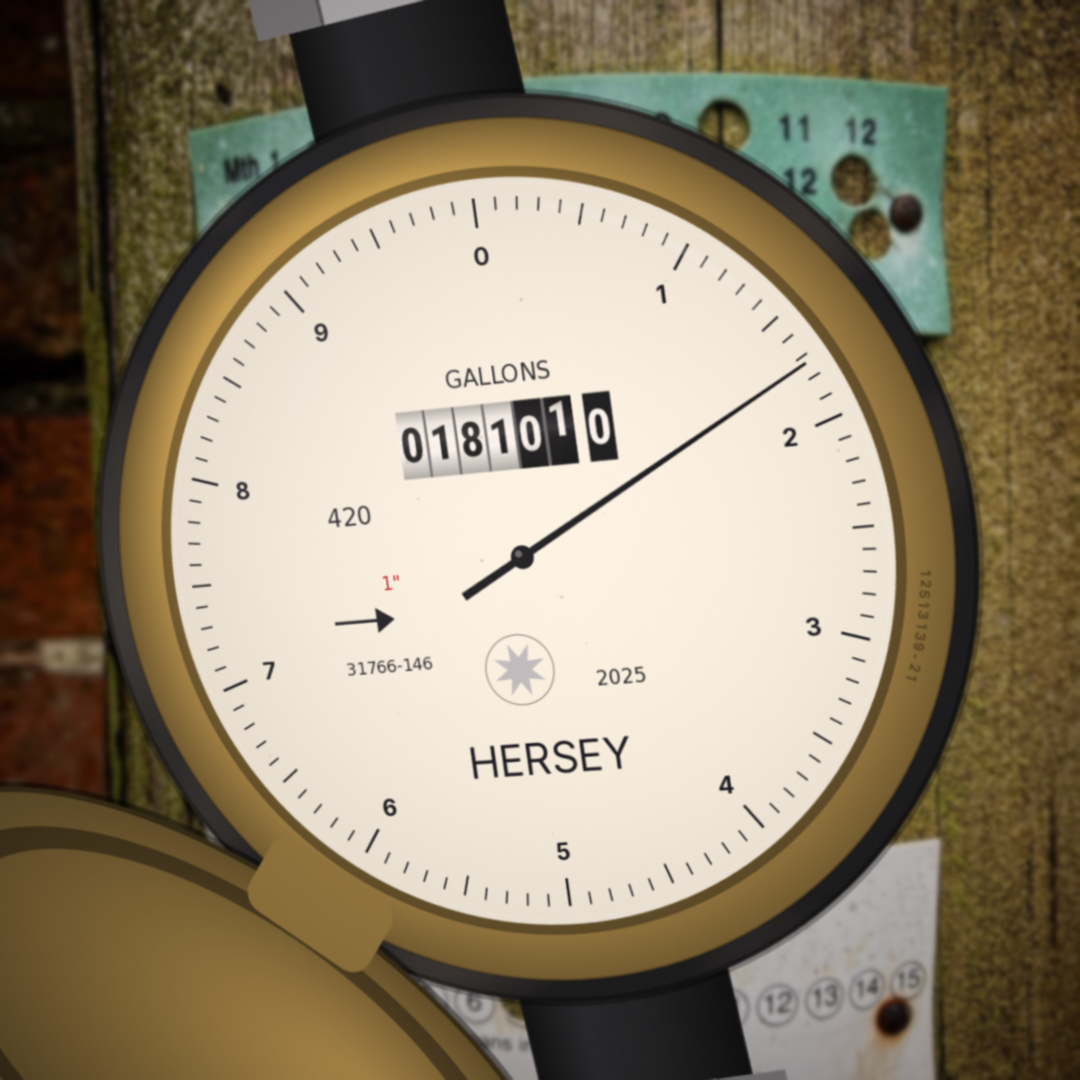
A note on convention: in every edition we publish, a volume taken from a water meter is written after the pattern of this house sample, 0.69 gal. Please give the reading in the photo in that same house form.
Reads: 181011.7 gal
